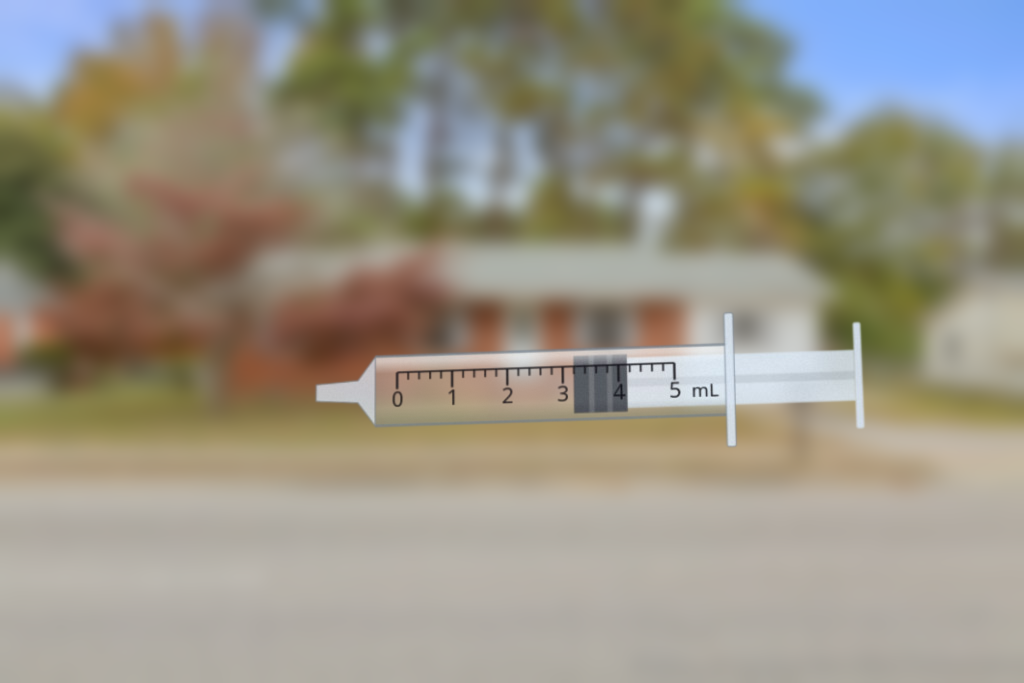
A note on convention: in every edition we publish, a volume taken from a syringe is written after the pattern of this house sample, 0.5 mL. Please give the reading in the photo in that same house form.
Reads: 3.2 mL
